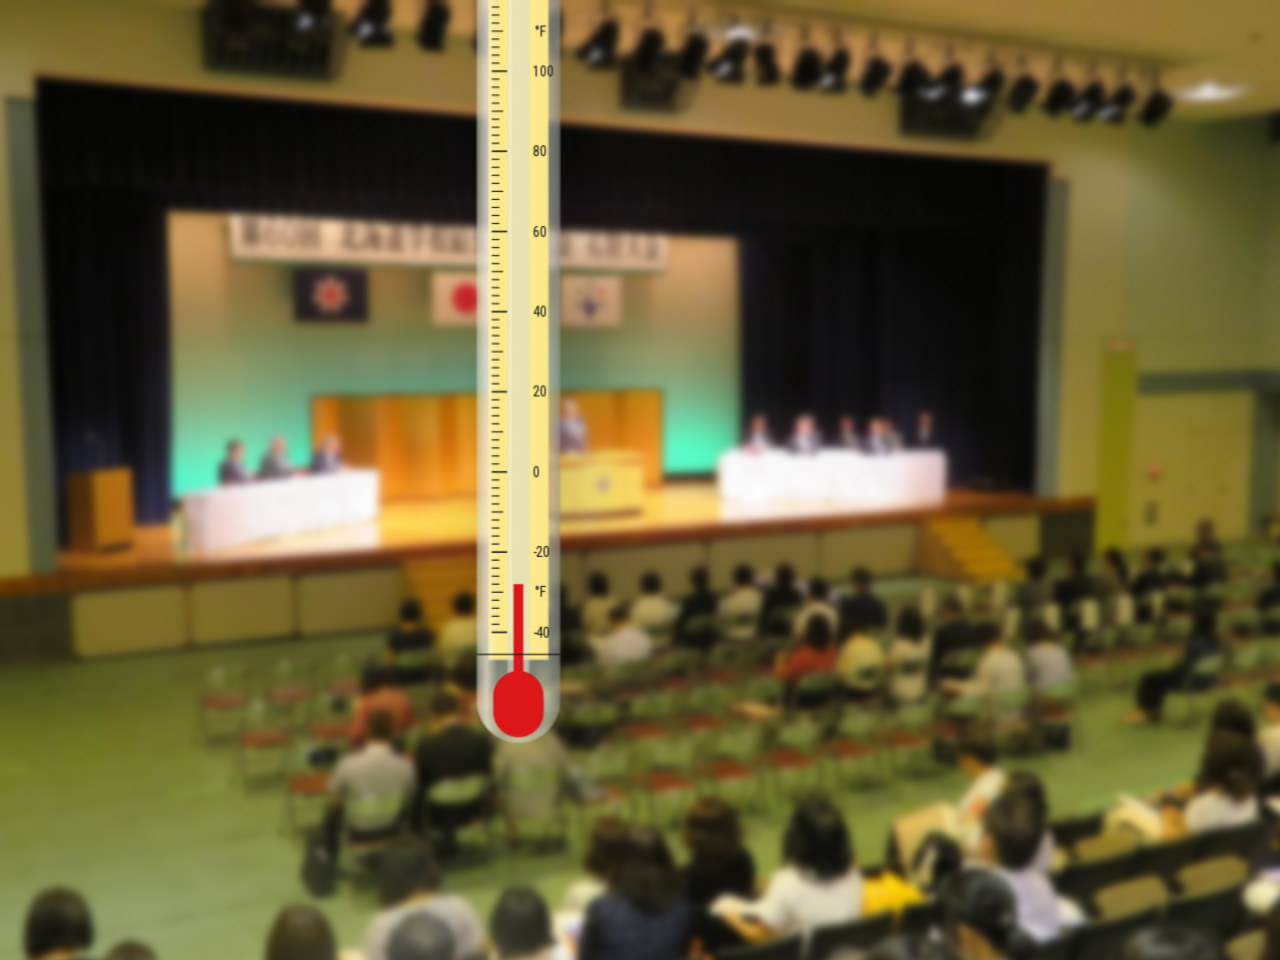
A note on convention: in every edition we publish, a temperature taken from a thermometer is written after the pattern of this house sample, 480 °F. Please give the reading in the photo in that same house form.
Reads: -28 °F
